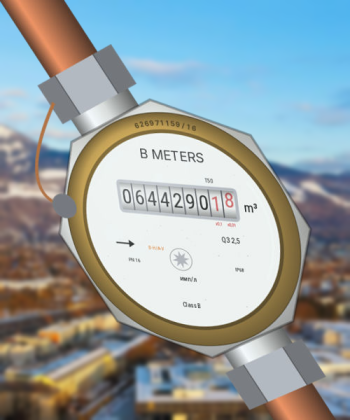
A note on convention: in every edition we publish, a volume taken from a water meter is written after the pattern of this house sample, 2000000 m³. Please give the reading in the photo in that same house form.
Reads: 644290.18 m³
